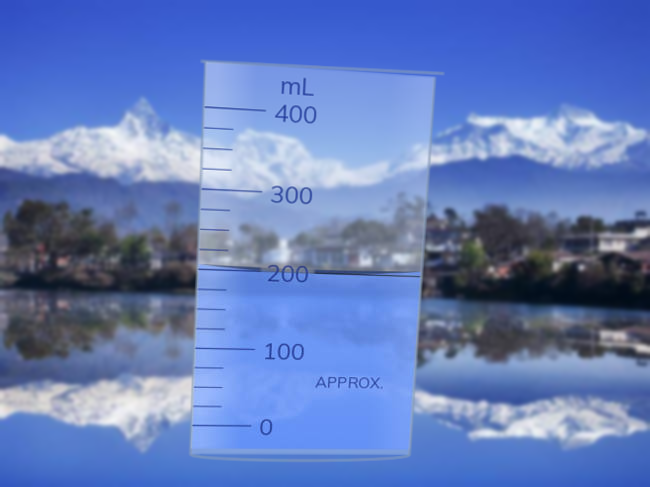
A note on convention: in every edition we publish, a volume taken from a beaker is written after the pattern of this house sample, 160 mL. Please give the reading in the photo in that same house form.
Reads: 200 mL
